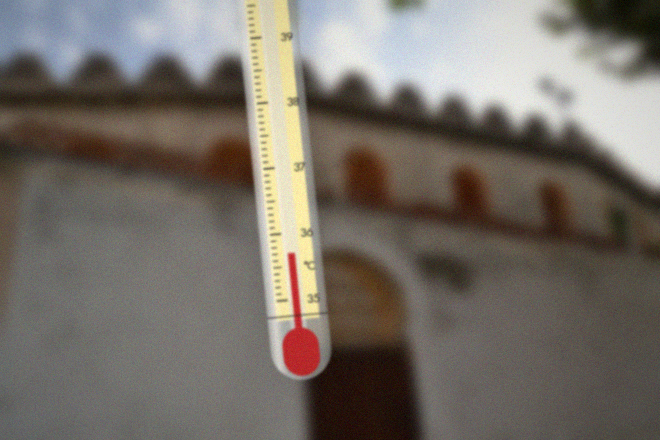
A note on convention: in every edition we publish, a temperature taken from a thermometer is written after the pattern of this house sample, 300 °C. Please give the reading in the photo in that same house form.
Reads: 35.7 °C
